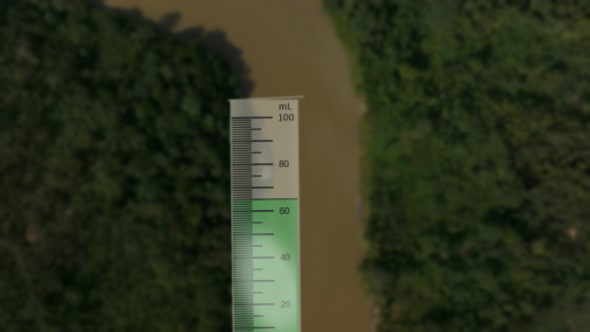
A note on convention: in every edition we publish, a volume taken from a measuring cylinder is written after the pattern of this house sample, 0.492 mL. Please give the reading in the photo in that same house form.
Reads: 65 mL
